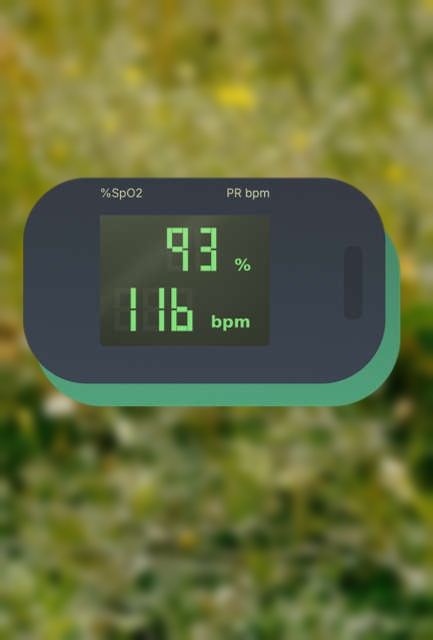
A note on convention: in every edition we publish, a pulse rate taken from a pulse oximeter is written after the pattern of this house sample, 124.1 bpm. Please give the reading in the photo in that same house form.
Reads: 116 bpm
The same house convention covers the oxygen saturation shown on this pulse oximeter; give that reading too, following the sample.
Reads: 93 %
